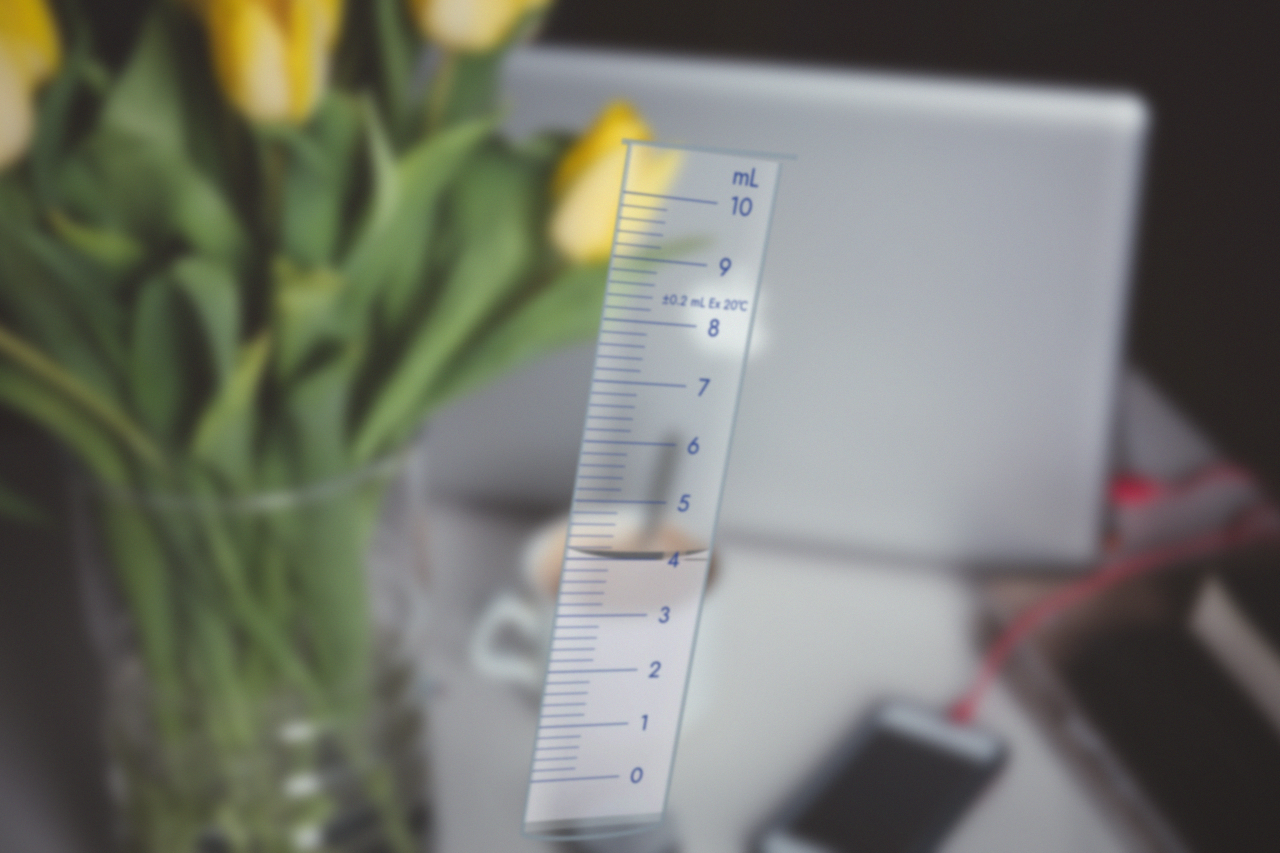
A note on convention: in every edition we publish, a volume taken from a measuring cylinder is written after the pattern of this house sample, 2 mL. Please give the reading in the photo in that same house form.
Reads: 4 mL
